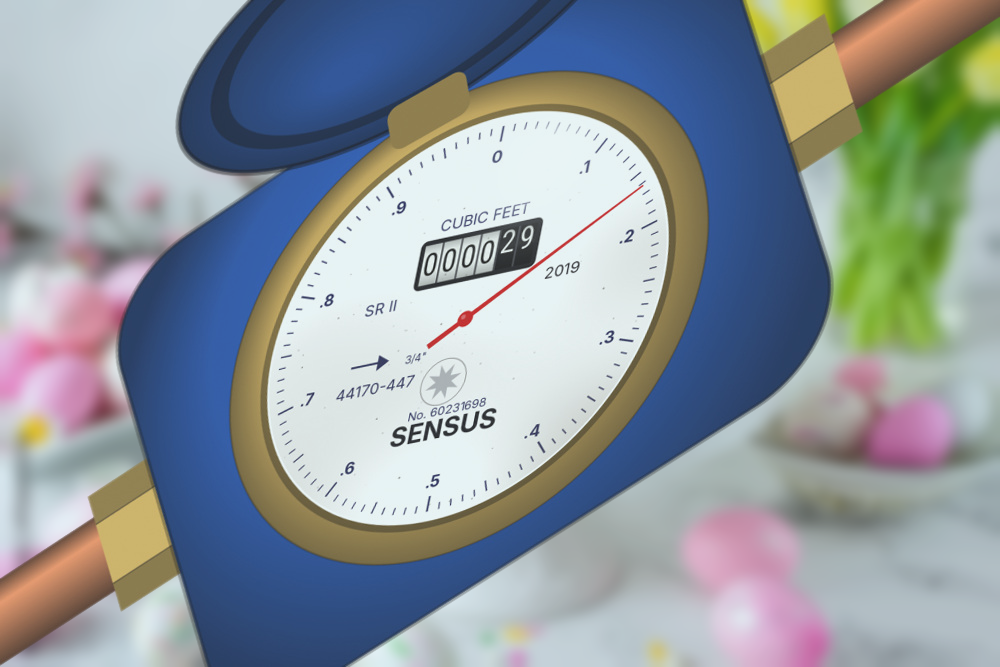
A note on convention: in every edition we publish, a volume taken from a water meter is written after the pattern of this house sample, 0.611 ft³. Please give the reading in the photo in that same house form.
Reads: 29.16 ft³
